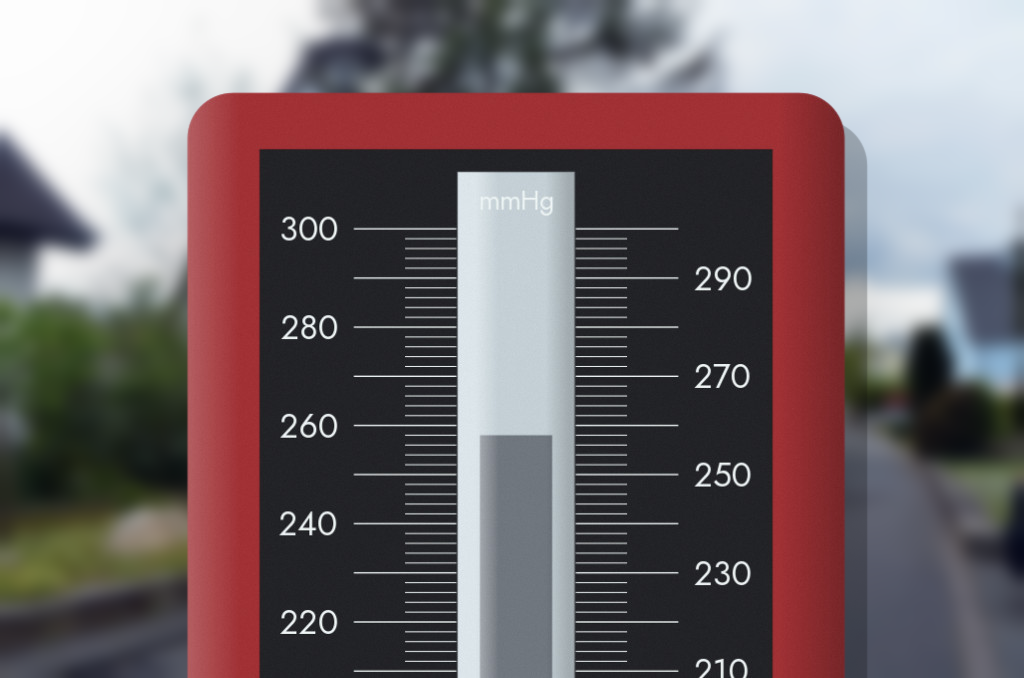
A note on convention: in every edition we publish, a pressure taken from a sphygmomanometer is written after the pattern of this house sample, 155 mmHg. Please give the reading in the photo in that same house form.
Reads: 258 mmHg
